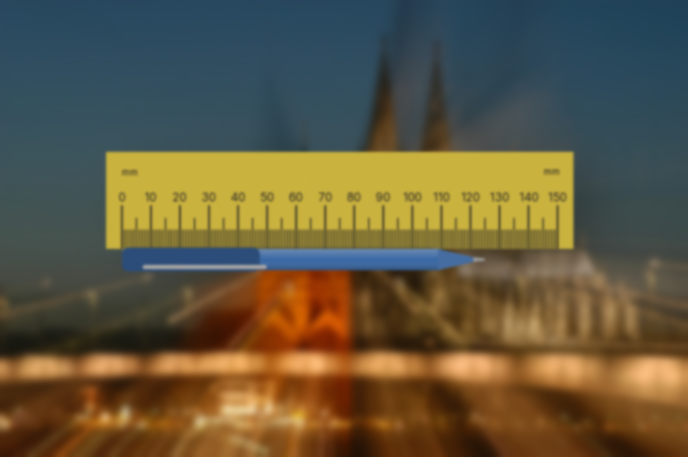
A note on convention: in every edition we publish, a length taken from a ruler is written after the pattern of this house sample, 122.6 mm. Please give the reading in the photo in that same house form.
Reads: 125 mm
